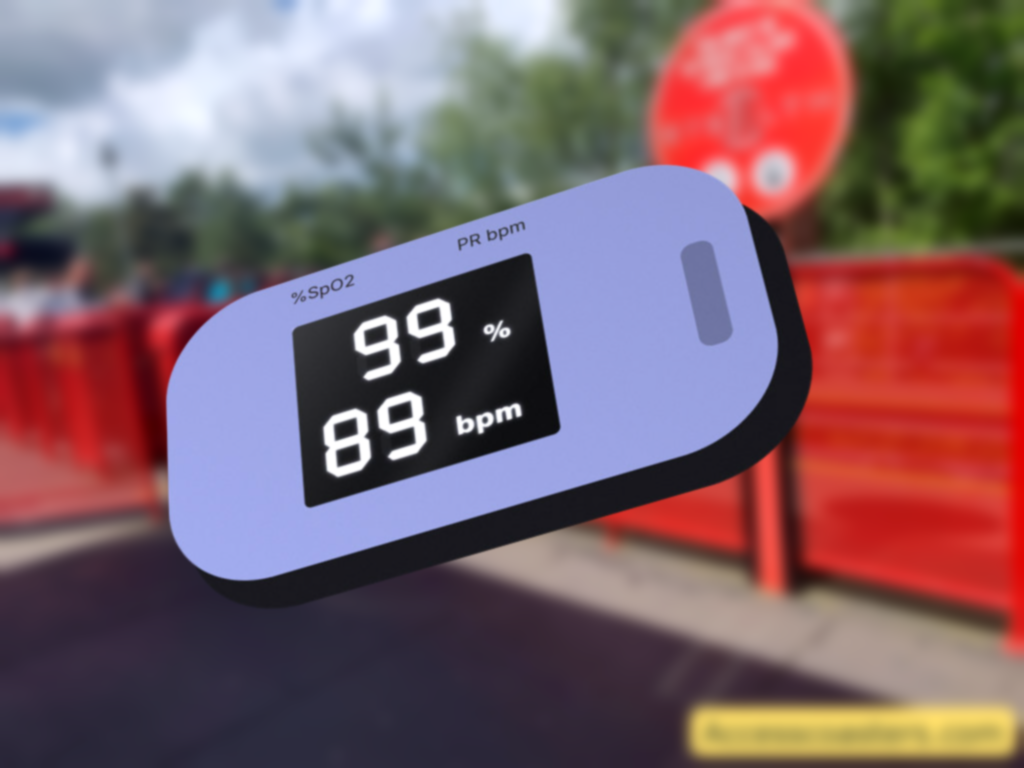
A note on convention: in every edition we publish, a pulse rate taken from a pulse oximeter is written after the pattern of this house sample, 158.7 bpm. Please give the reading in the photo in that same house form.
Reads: 89 bpm
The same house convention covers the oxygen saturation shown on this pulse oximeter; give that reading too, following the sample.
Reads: 99 %
